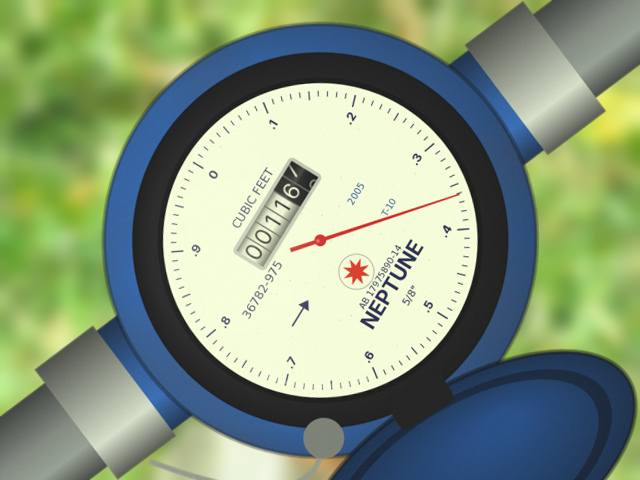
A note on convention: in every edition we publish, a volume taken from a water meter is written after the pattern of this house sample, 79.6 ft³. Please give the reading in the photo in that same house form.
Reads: 1167.36 ft³
